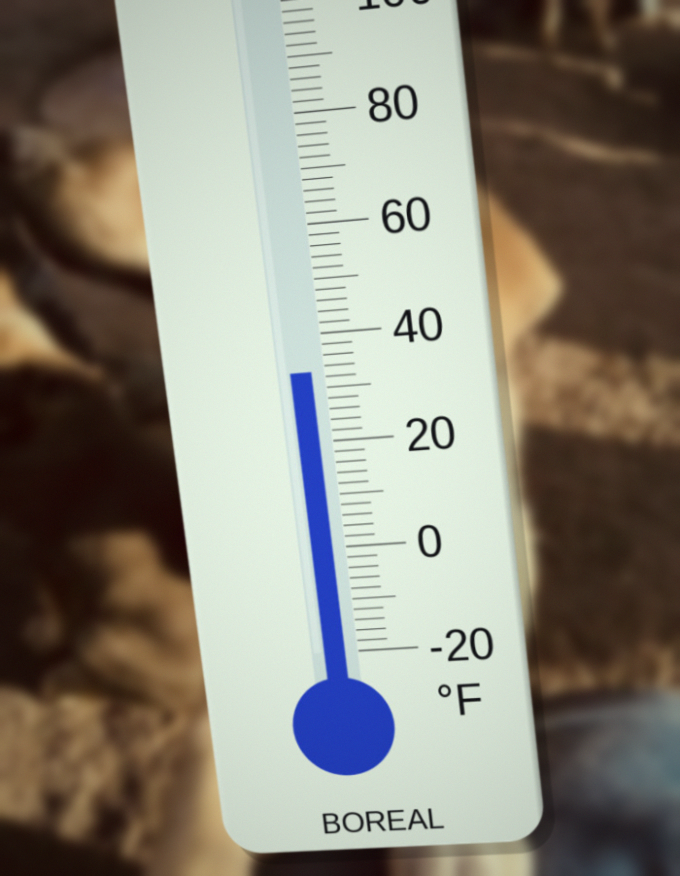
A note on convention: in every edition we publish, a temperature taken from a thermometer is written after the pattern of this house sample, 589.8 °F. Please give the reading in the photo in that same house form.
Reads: 33 °F
